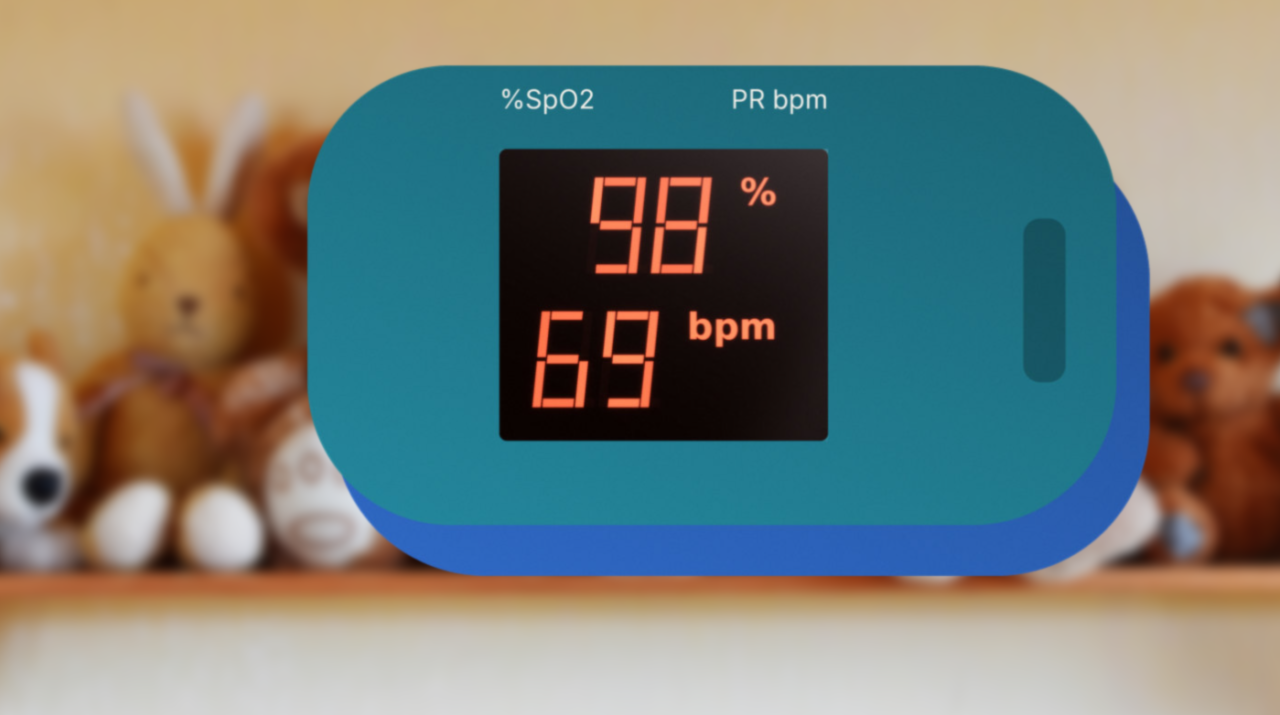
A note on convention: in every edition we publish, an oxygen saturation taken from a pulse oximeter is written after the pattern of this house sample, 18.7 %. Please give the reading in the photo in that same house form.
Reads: 98 %
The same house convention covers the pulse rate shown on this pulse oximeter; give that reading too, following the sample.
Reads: 69 bpm
